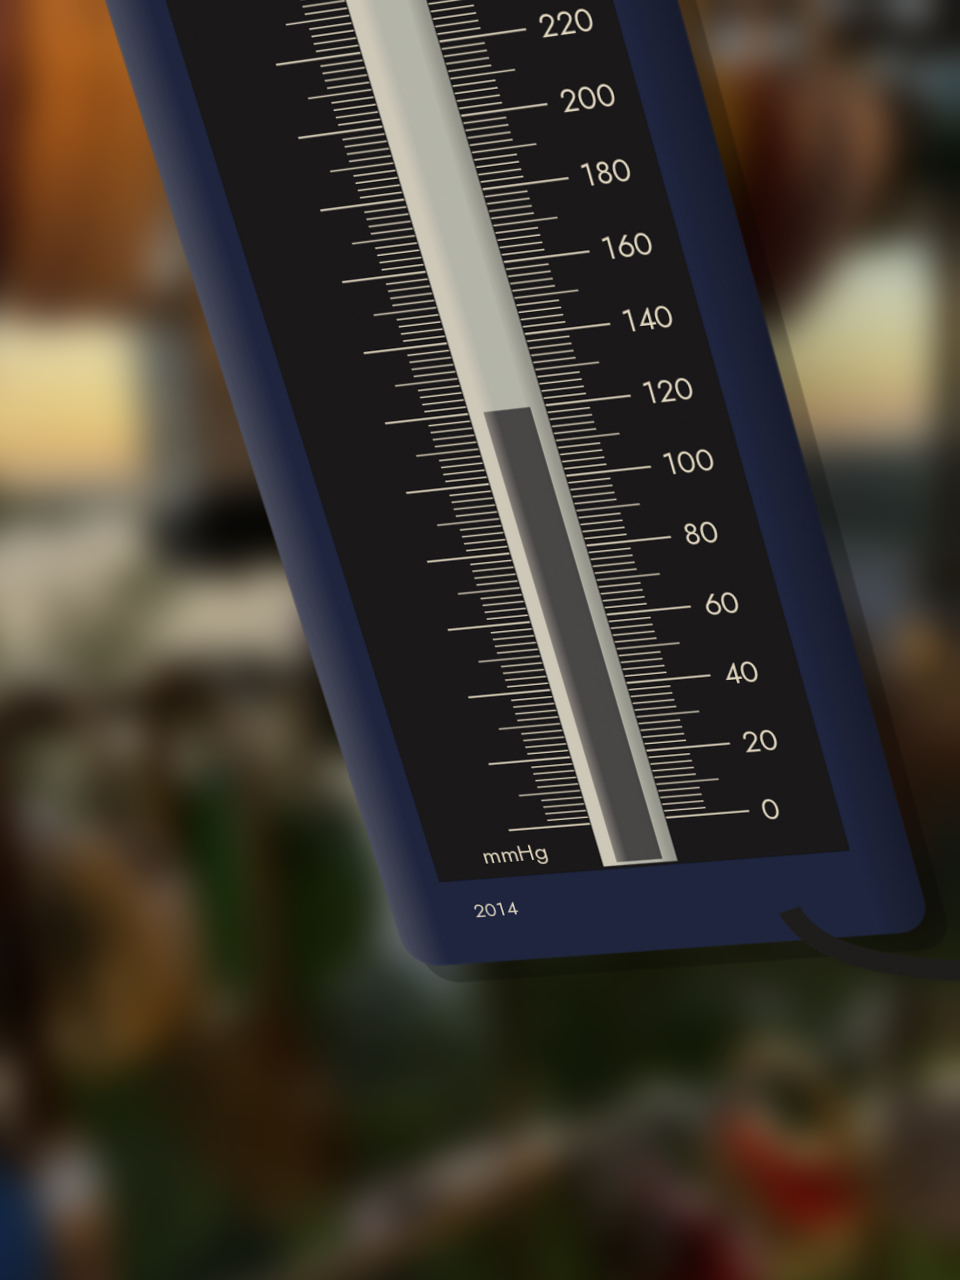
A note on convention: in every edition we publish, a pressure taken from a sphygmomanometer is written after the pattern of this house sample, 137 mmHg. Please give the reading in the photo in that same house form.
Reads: 120 mmHg
